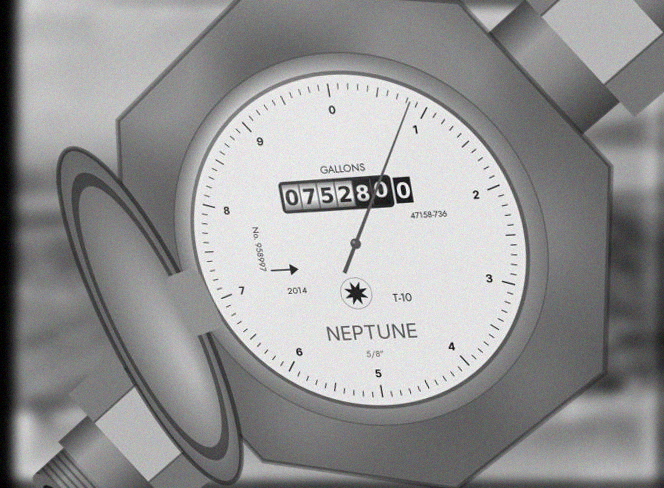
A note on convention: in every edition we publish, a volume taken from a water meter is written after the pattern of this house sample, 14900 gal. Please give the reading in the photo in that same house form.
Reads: 752800.8 gal
